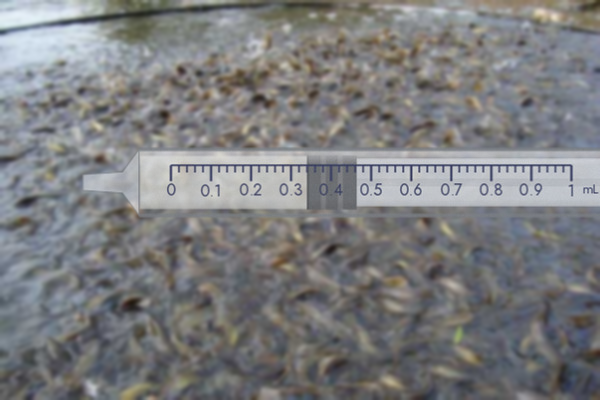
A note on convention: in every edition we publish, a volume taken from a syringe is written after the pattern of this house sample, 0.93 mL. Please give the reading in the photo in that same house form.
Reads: 0.34 mL
